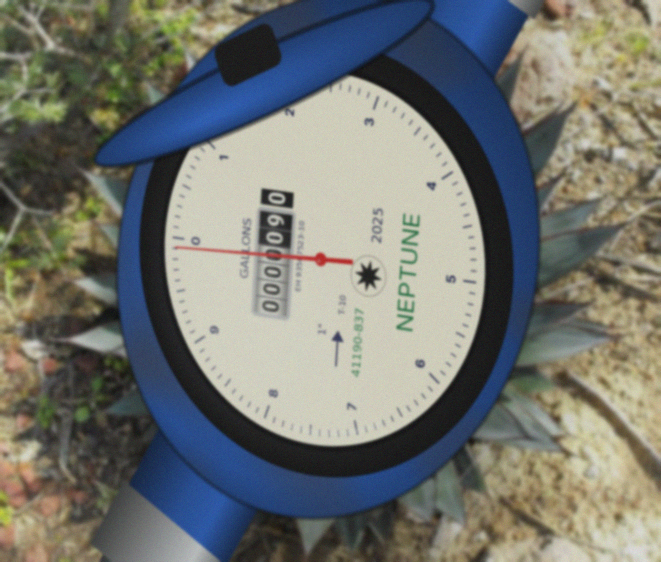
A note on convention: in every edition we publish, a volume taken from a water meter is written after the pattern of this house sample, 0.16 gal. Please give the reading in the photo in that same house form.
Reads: 89.9 gal
